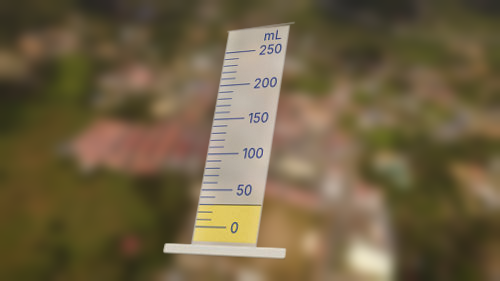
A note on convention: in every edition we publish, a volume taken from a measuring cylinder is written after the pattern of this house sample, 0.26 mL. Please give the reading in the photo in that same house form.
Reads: 30 mL
